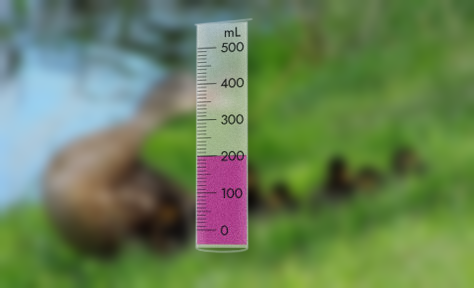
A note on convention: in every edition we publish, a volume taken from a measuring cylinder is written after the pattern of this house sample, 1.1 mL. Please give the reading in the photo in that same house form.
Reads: 200 mL
